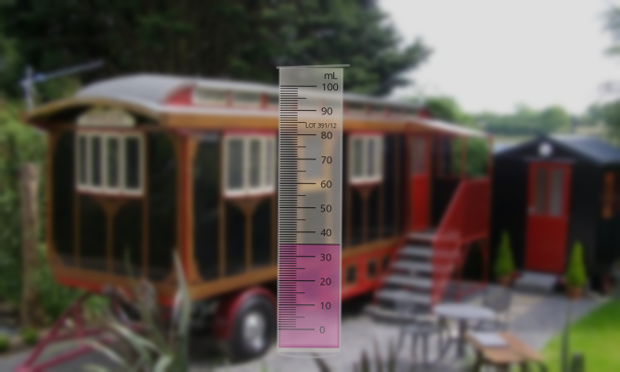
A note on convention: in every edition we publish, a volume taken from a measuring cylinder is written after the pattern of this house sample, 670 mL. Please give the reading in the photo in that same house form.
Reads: 35 mL
